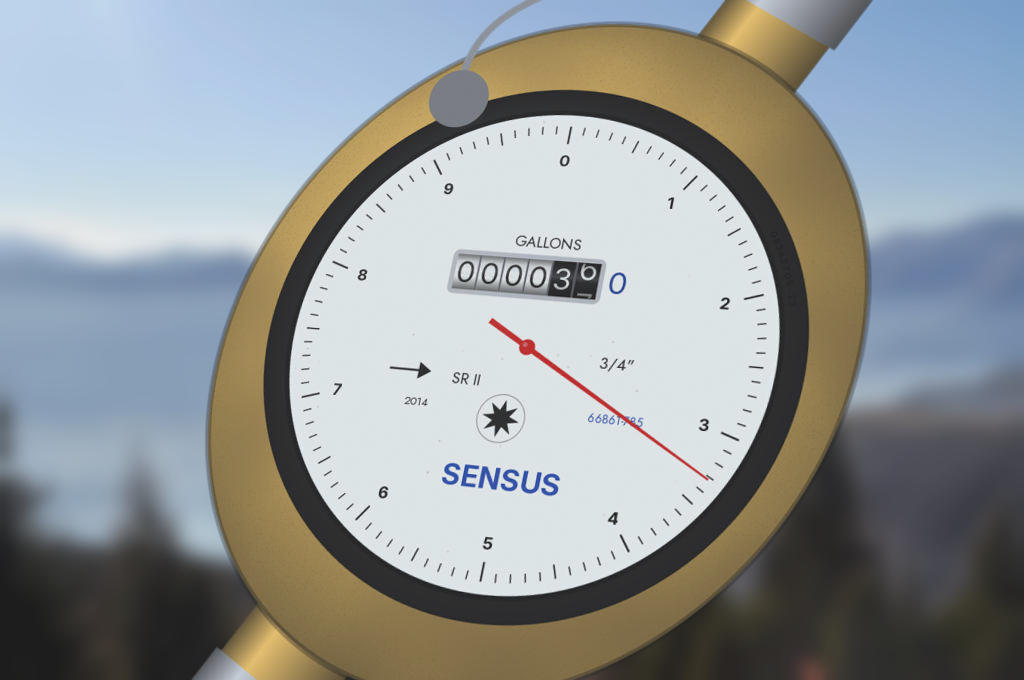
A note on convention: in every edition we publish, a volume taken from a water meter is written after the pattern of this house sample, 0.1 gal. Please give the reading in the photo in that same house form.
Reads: 363.3 gal
